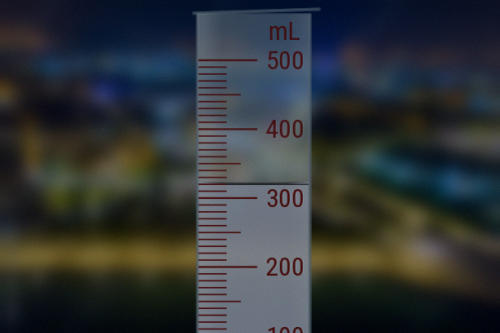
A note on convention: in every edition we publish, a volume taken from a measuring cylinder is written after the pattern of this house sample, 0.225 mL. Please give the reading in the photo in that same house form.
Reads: 320 mL
